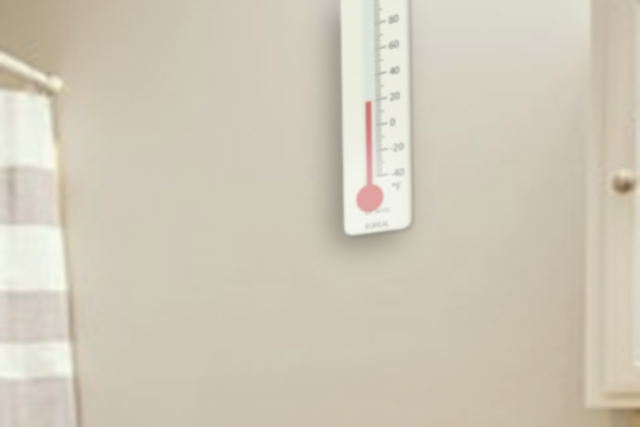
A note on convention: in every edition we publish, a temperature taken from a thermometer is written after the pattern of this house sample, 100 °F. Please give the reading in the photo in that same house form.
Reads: 20 °F
